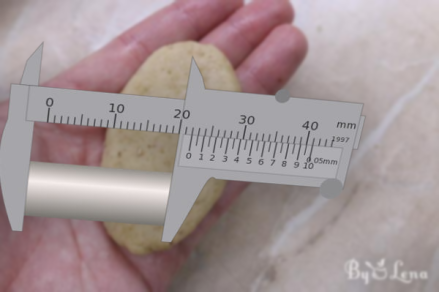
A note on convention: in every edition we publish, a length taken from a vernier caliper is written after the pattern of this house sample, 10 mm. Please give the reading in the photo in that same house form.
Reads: 22.0 mm
